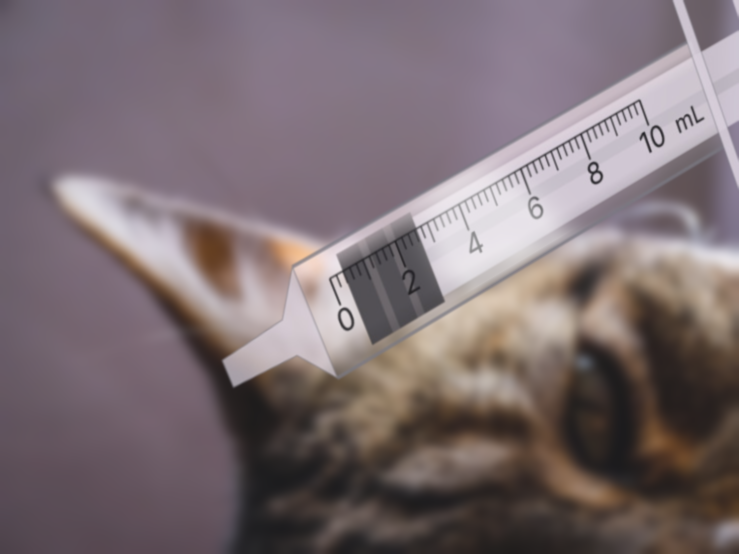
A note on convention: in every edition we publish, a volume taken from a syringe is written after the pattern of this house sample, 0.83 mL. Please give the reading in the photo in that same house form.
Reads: 0.4 mL
